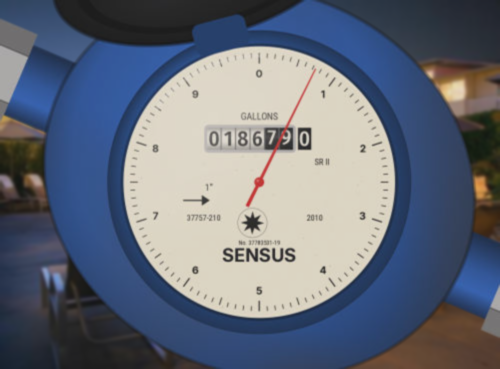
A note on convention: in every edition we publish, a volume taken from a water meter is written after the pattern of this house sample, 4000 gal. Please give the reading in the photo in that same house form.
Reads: 186790.7 gal
